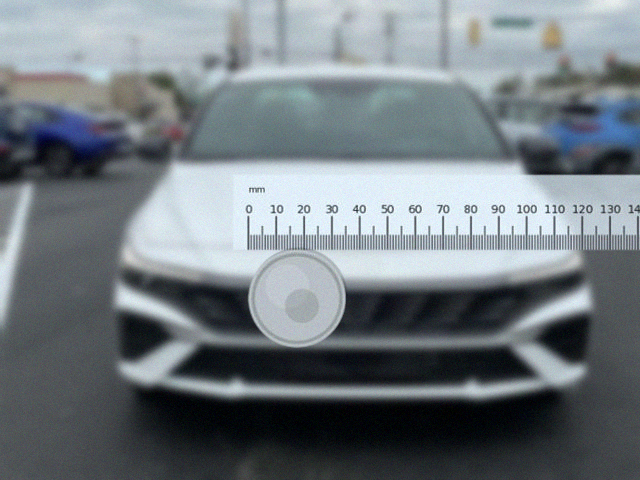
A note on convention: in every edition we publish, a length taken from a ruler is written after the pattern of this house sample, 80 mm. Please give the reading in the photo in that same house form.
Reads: 35 mm
